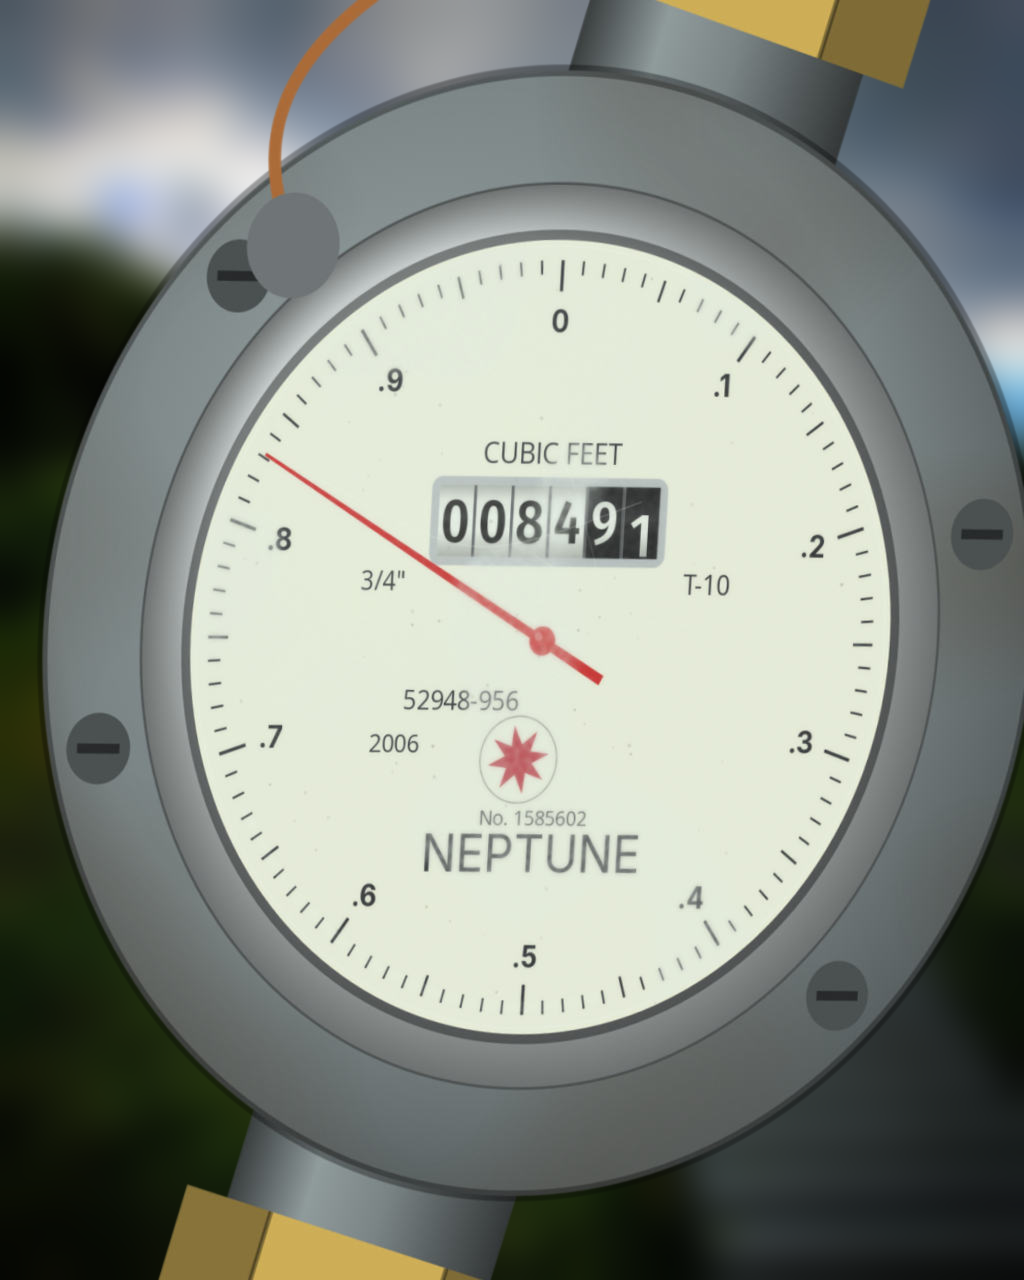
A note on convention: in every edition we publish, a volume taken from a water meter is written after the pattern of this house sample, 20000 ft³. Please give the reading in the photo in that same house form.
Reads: 8490.83 ft³
